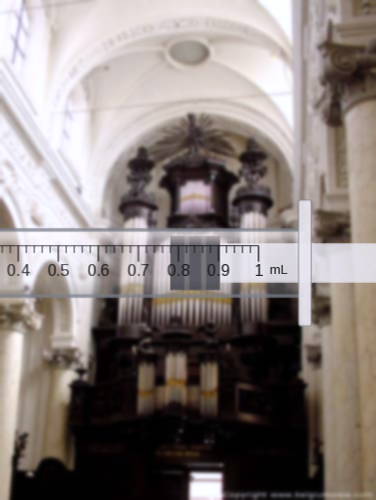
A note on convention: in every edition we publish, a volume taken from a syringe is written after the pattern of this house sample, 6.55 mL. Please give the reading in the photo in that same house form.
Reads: 0.78 mL
